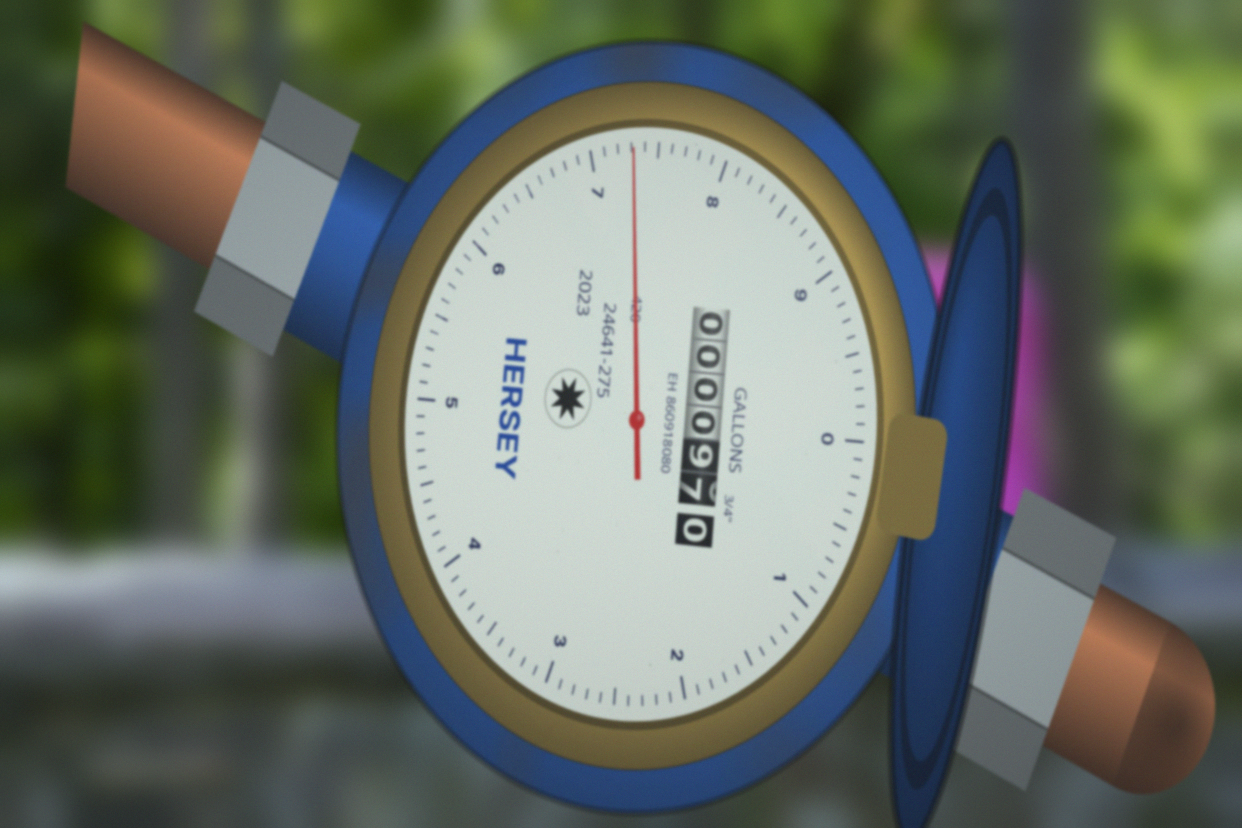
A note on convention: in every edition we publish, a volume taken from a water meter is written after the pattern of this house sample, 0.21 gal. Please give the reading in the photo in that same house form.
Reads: 967.3 gal
